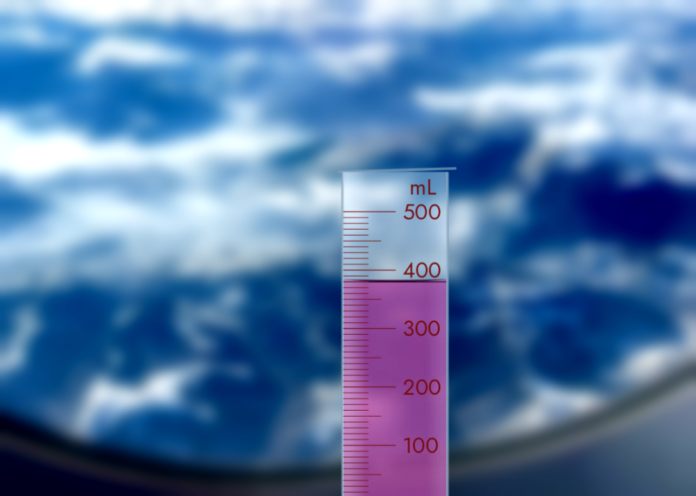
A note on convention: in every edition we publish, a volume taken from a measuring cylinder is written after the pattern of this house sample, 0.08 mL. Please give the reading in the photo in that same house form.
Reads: 380 mL
